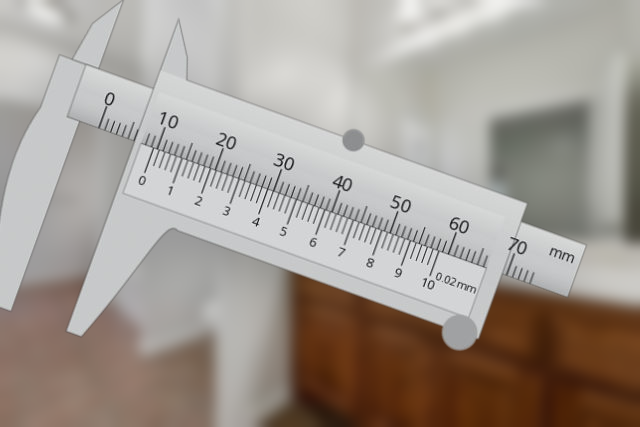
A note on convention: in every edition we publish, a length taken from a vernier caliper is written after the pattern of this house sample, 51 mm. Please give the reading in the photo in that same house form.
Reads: 9.4 mm
